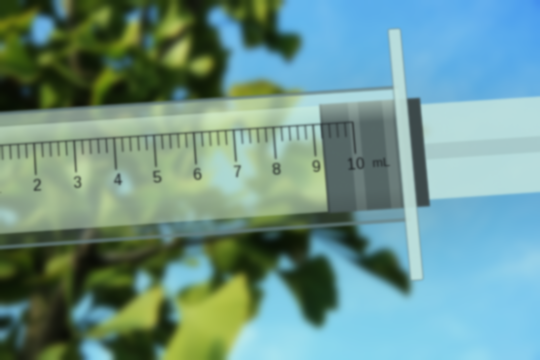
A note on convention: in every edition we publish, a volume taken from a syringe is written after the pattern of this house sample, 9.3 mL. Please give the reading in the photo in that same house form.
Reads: 9.2 mL
